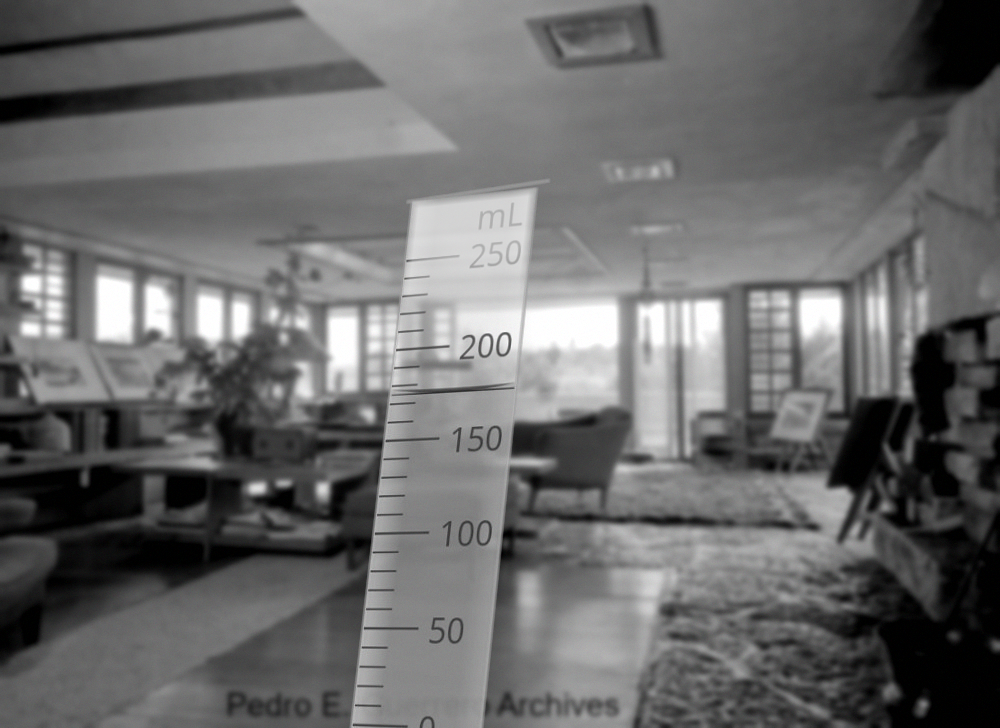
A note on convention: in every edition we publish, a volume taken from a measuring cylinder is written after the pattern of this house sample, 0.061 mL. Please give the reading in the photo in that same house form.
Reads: 175 mL
